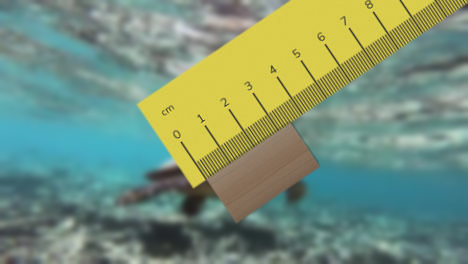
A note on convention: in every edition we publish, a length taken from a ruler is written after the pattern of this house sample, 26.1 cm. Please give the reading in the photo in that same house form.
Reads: 3.5 cm
